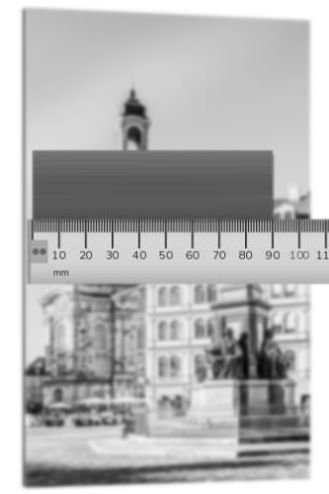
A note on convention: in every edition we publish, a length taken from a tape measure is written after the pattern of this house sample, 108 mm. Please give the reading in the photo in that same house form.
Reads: 90 mm
